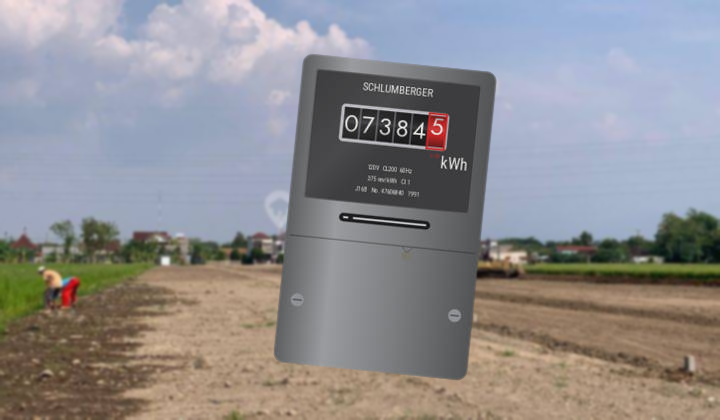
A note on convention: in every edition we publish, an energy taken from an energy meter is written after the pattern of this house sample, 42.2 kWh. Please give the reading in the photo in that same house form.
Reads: 7384.5 kWh
